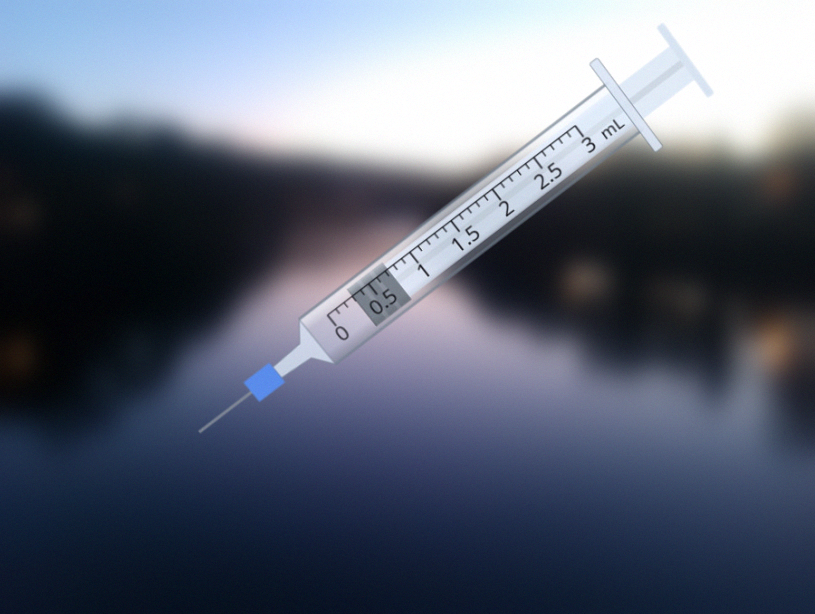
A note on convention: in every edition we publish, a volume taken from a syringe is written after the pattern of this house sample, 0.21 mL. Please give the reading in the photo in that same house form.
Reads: 0.3 mL
